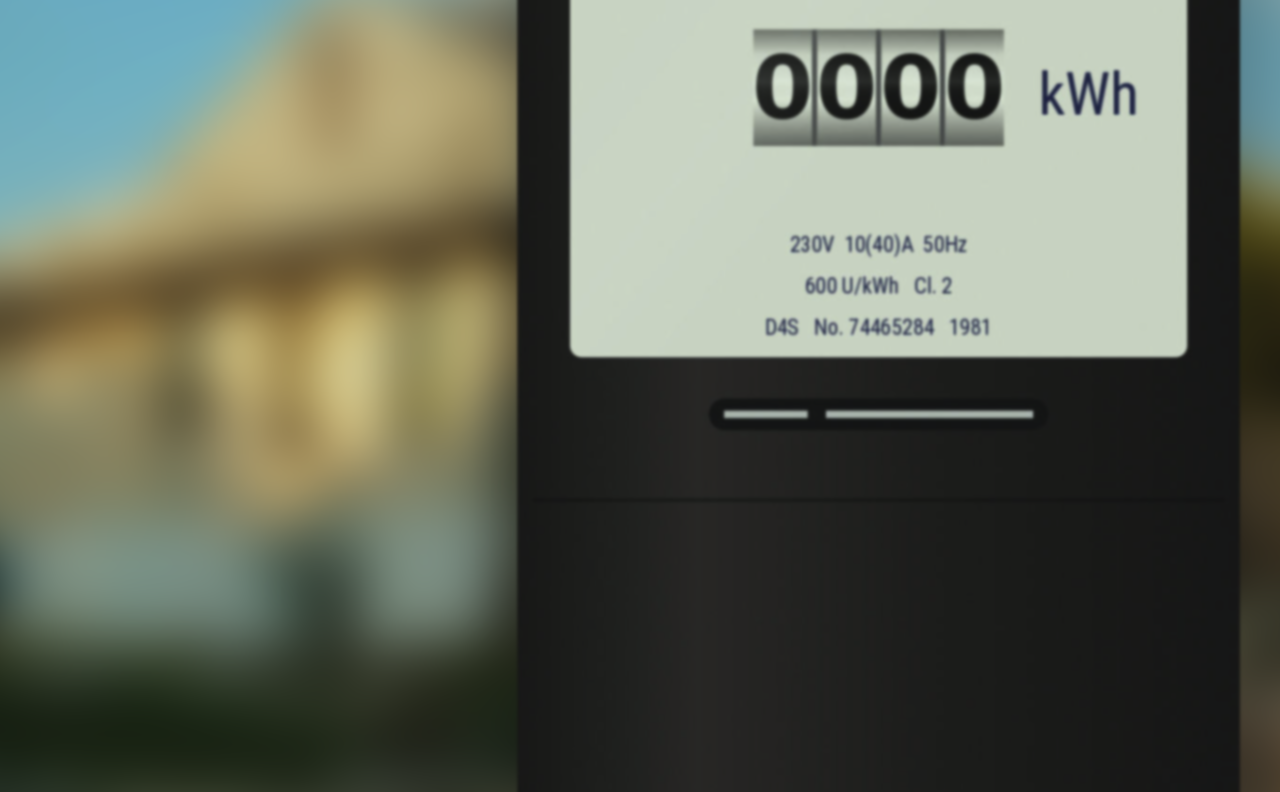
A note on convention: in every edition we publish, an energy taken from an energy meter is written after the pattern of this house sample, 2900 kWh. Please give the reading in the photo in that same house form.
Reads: 0 kWh
